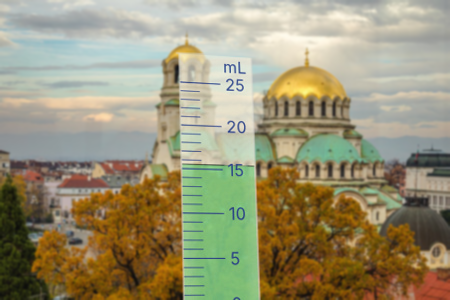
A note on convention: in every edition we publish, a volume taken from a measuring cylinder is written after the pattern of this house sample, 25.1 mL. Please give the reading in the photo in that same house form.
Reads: 15.5 mL
